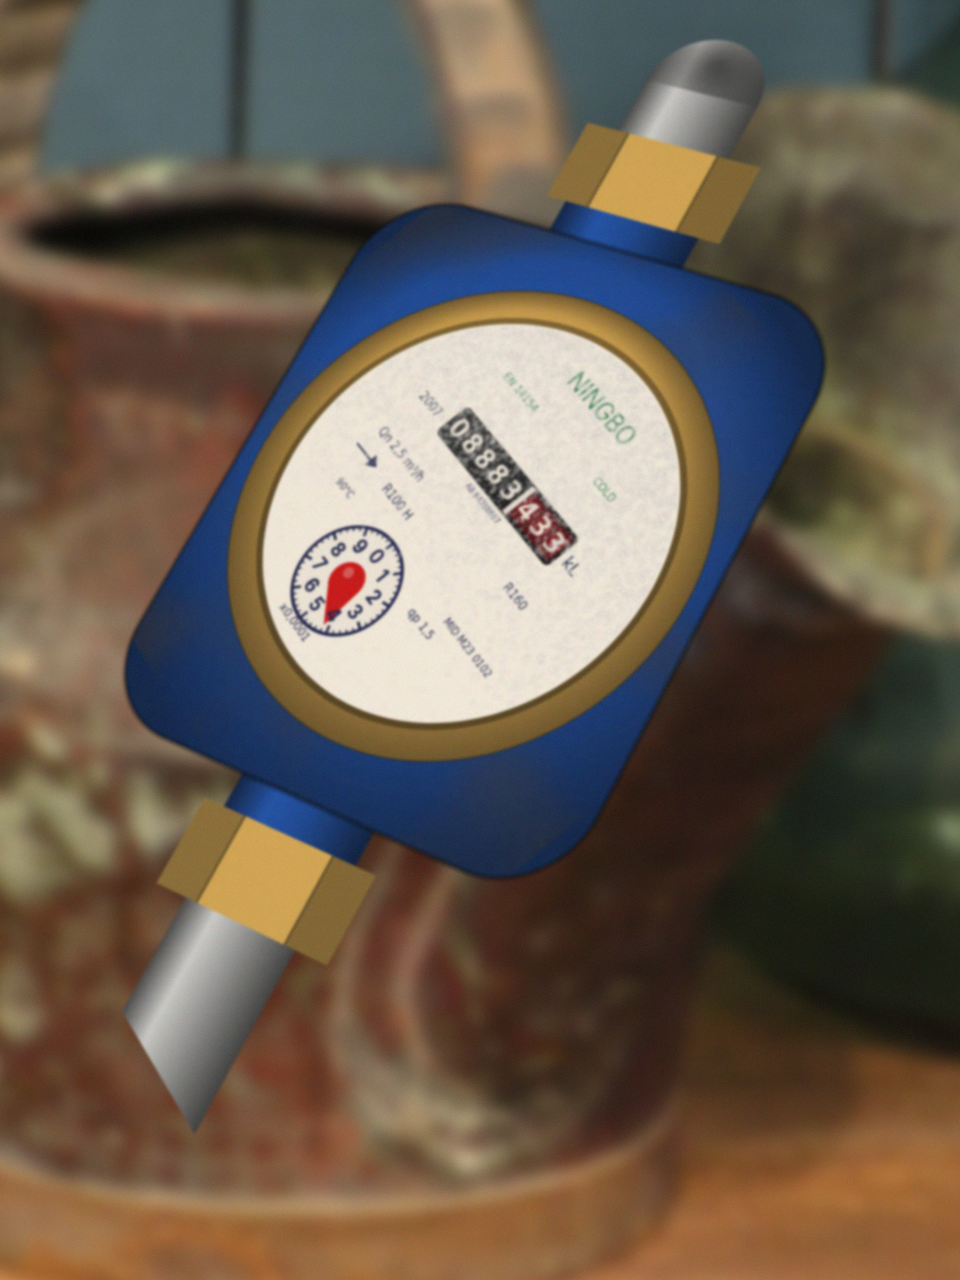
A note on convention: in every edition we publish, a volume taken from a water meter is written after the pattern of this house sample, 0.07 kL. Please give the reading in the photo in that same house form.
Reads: 8883.4334 kL
